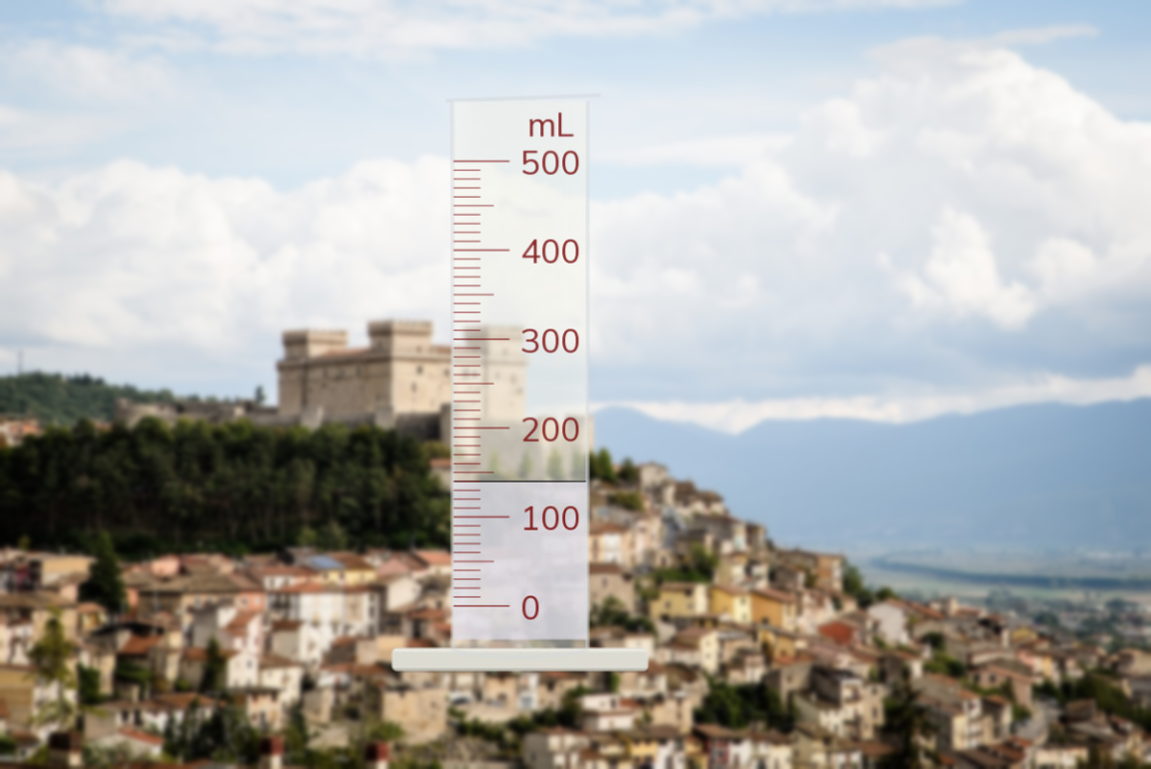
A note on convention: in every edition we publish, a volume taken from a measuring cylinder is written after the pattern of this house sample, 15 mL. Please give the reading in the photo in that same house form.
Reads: 140 mL
